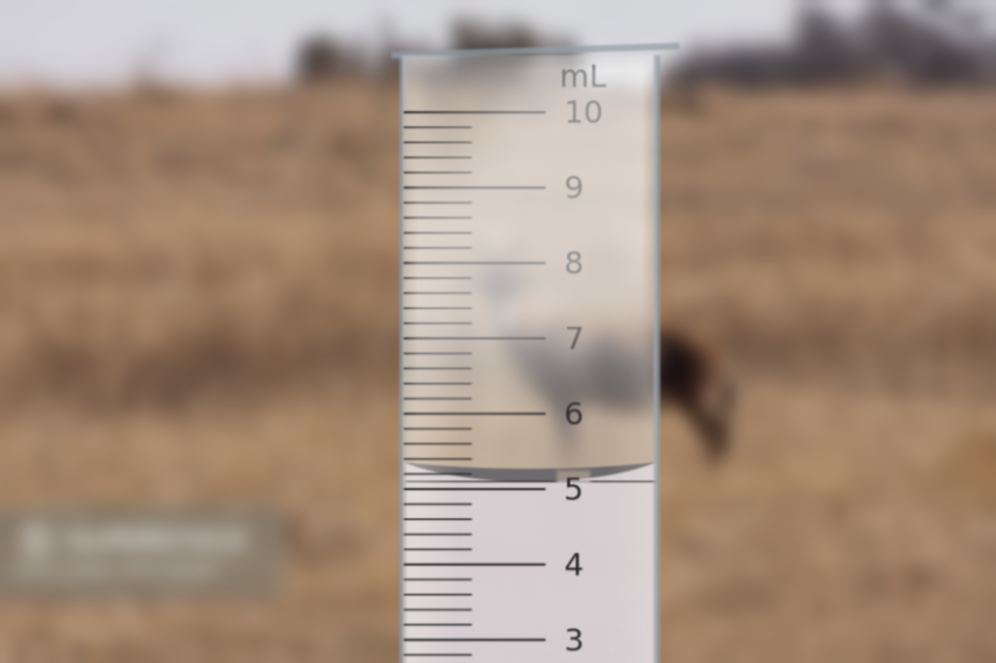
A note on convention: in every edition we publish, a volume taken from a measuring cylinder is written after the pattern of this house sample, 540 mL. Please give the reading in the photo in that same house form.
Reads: 5.1 mL
